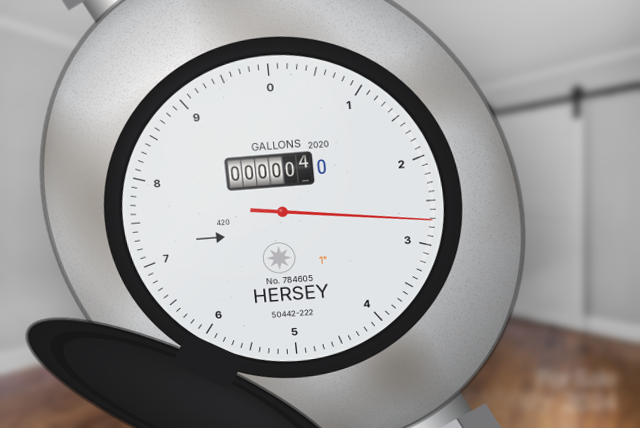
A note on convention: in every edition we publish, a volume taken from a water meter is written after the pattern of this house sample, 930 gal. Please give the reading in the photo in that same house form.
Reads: 42.7 gal
